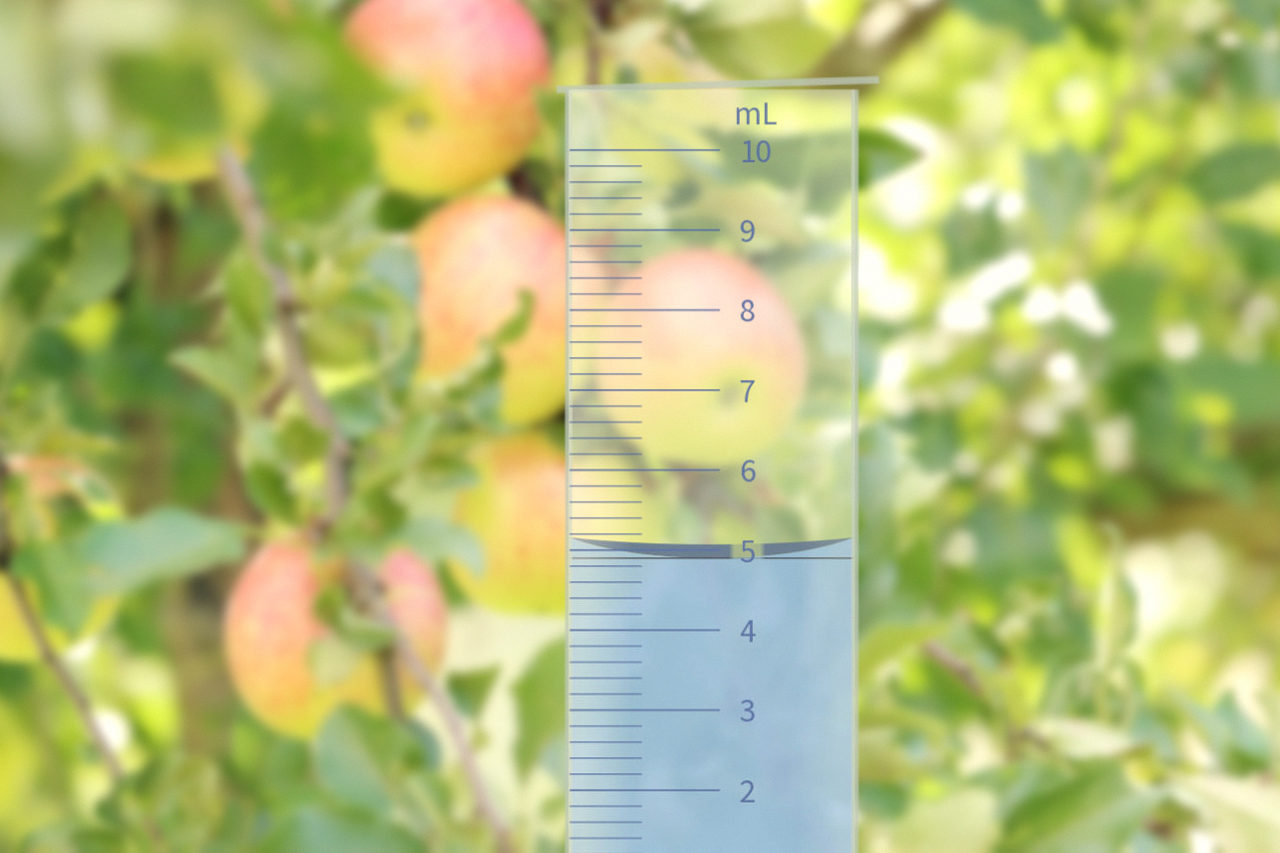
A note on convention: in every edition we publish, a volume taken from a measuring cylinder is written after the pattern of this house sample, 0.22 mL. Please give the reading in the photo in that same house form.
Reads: 4.9 mL
